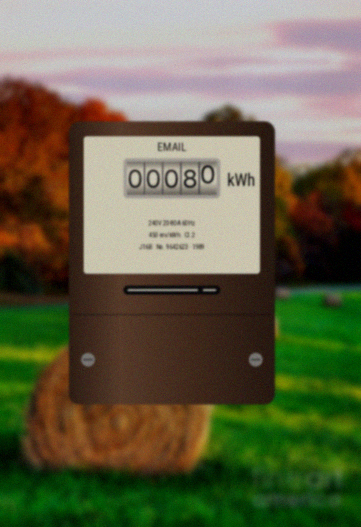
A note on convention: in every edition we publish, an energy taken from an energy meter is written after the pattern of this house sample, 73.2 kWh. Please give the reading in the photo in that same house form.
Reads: 80 kWh
